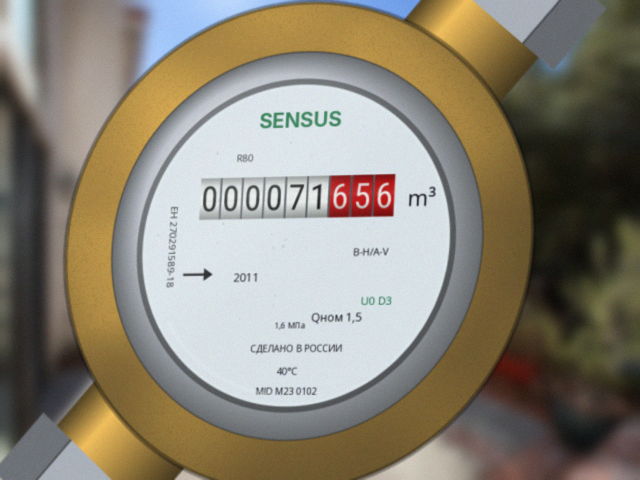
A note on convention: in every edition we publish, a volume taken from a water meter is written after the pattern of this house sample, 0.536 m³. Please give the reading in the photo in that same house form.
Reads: 71.656 m³
